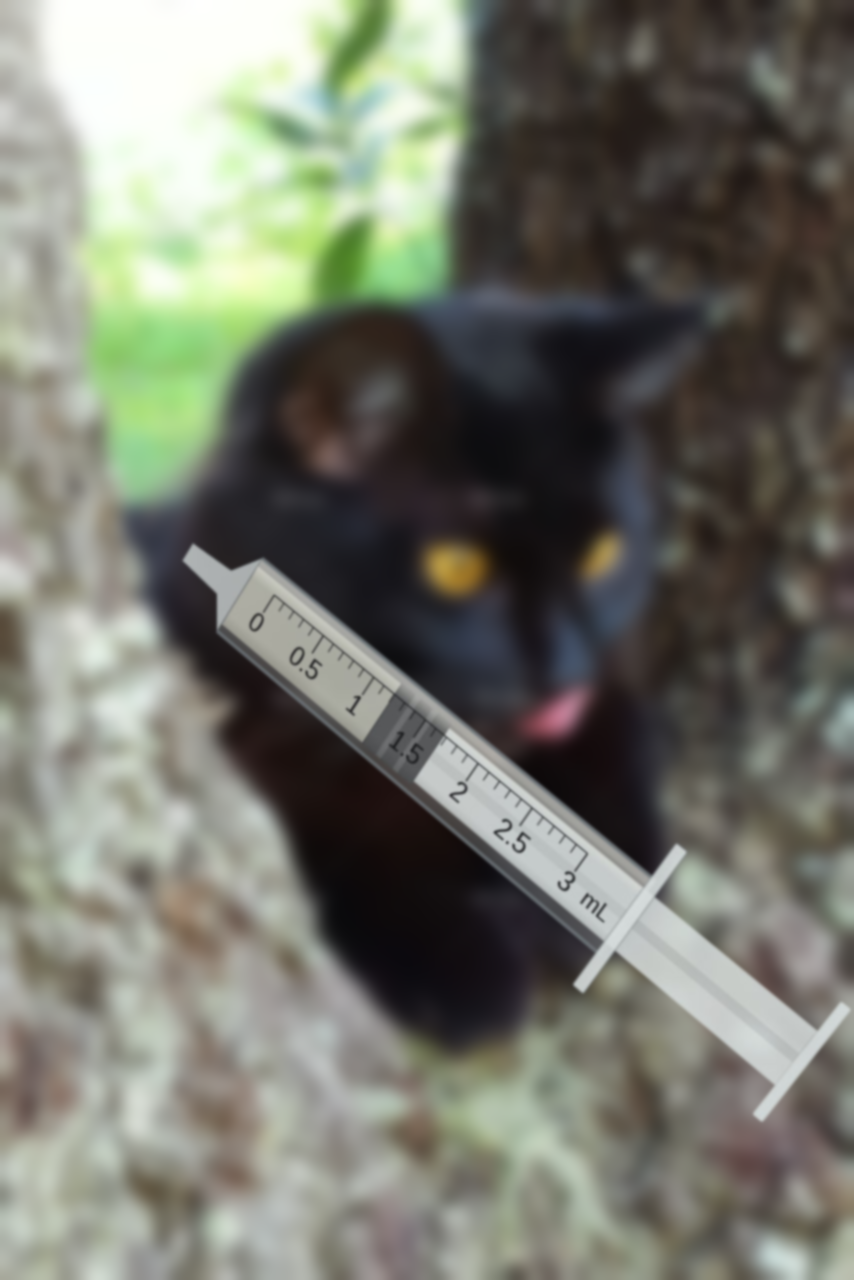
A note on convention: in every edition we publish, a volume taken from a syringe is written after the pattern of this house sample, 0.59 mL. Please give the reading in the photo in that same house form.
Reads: 1.2 mL
